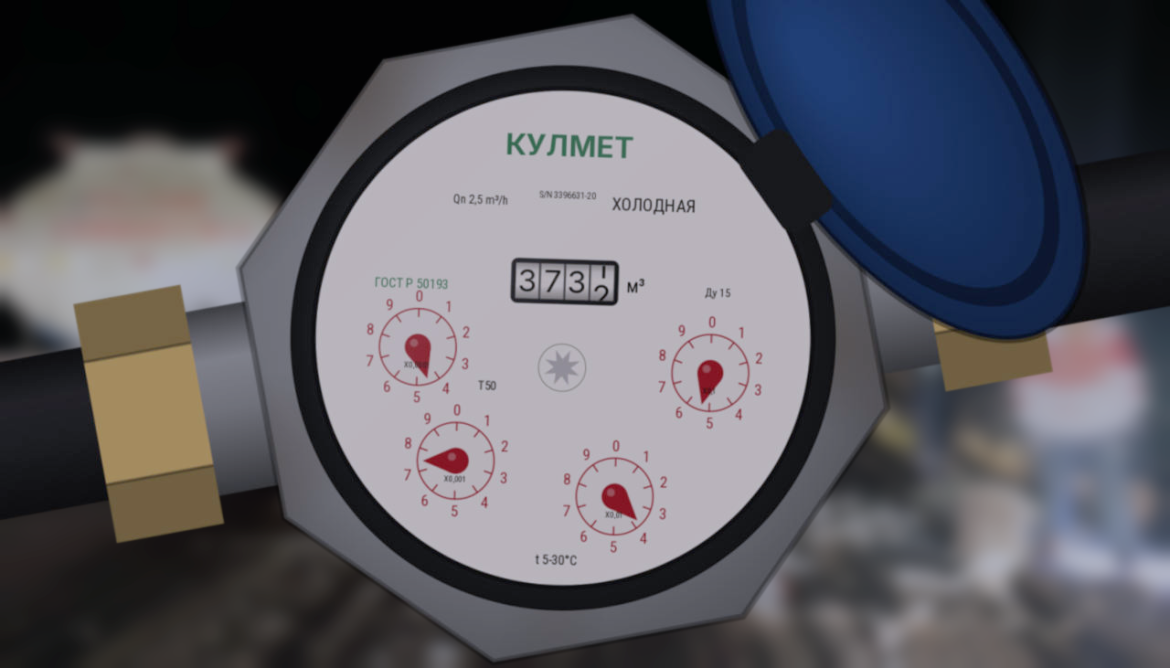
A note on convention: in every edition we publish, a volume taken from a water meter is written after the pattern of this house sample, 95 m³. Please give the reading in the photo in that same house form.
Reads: 3731.5374 m³
